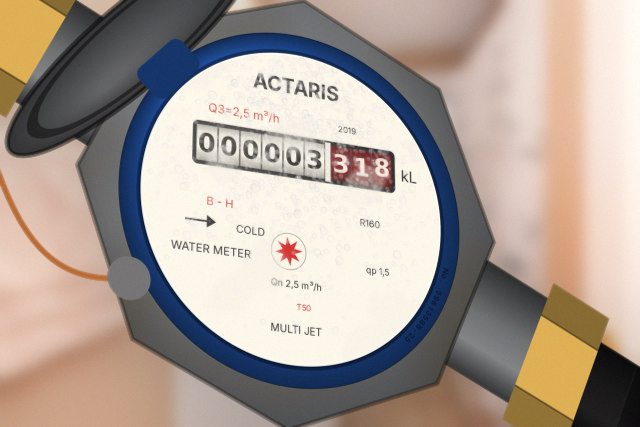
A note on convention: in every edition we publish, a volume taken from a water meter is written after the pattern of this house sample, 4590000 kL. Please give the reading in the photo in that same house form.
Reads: 3.318 kL
